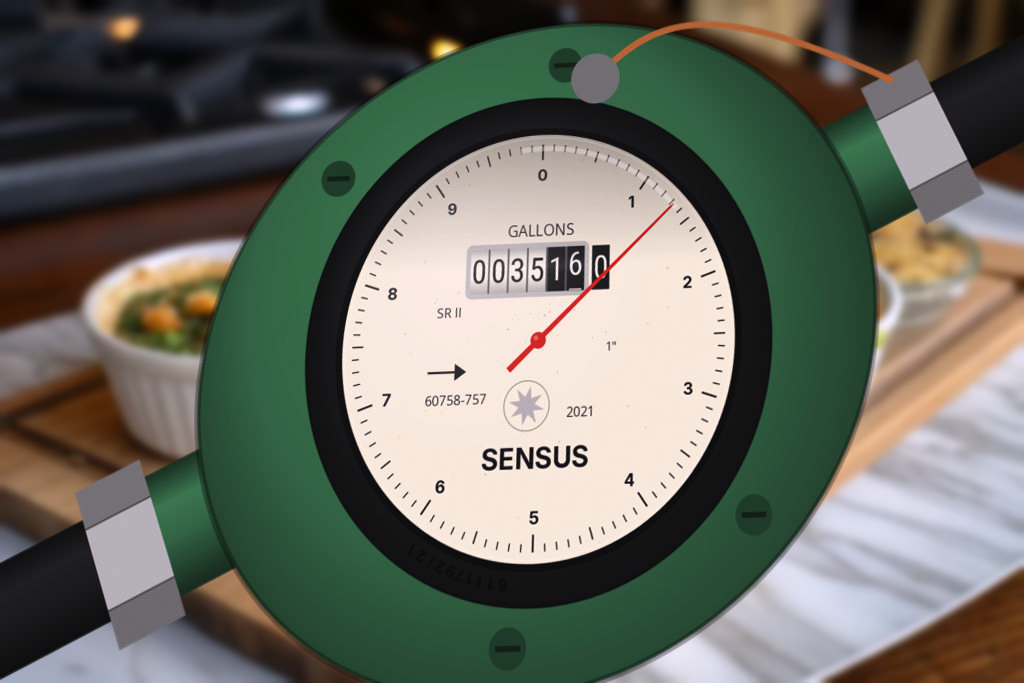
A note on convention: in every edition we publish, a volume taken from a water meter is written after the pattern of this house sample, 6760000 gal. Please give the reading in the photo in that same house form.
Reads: 35161.3 gal
